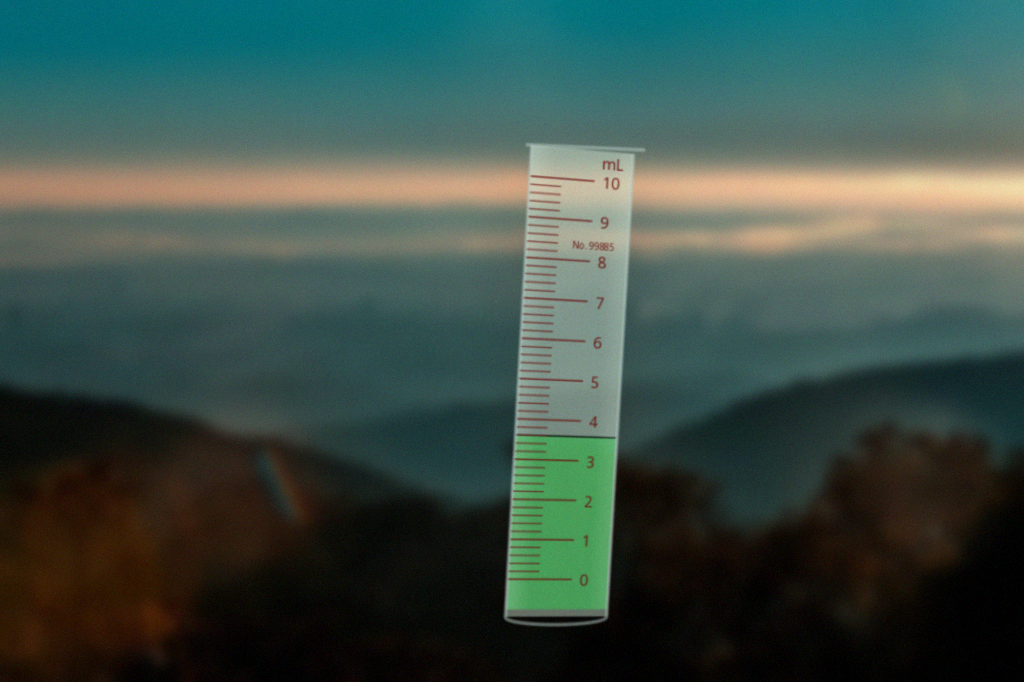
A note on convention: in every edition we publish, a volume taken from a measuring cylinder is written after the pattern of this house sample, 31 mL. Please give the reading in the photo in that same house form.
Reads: 3.6 mL
